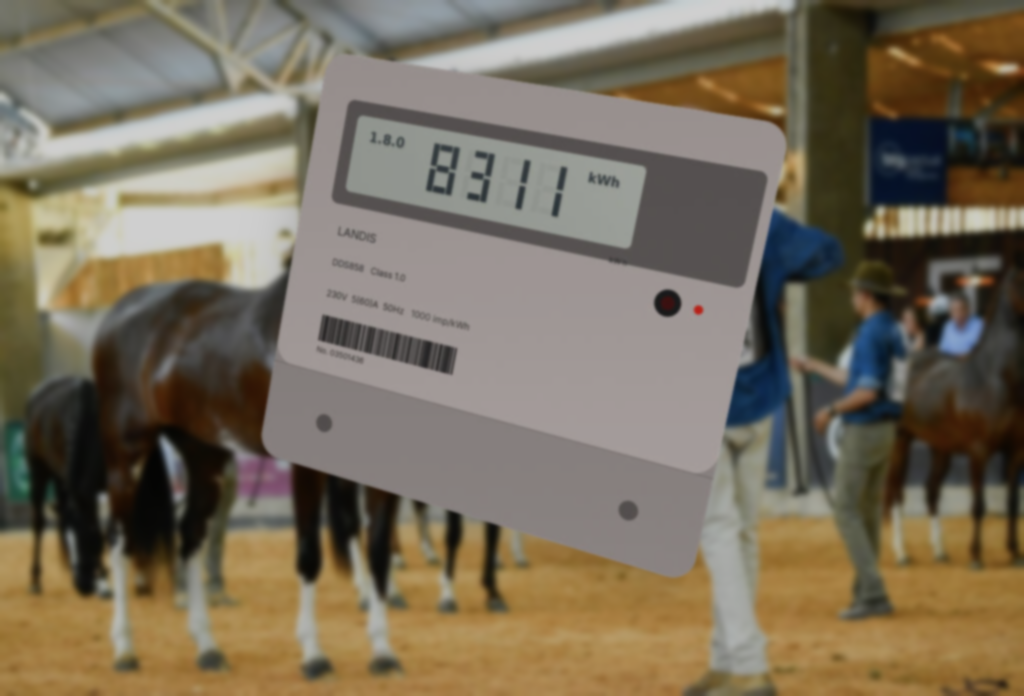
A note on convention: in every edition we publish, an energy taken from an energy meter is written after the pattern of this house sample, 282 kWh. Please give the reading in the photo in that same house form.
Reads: 8311 kWh
